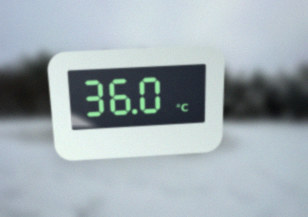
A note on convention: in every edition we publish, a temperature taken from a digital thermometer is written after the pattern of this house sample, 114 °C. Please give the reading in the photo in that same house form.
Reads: 36.0 °C
